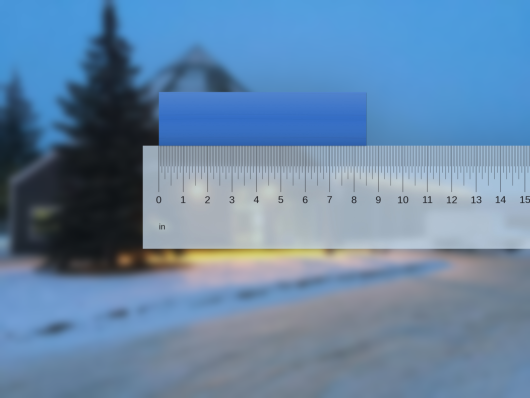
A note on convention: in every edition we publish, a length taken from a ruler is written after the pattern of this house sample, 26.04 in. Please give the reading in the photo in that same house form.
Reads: 8.5 in
